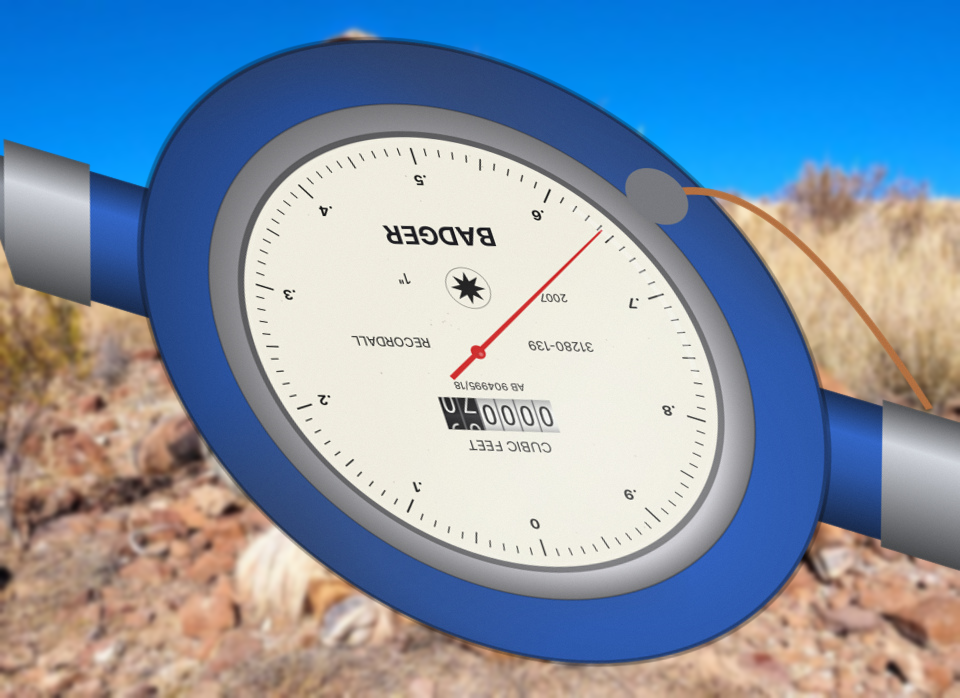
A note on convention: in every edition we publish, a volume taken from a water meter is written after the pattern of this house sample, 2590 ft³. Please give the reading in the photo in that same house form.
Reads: 69.64 ft³
